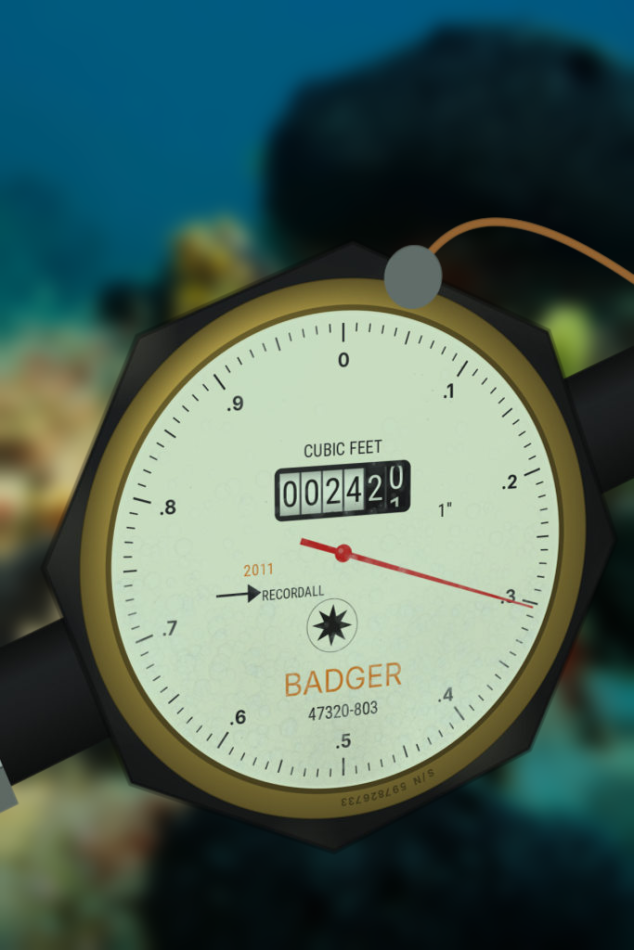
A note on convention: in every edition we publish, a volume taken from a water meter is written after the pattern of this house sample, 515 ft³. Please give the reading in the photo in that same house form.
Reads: 2420.30 ft³
